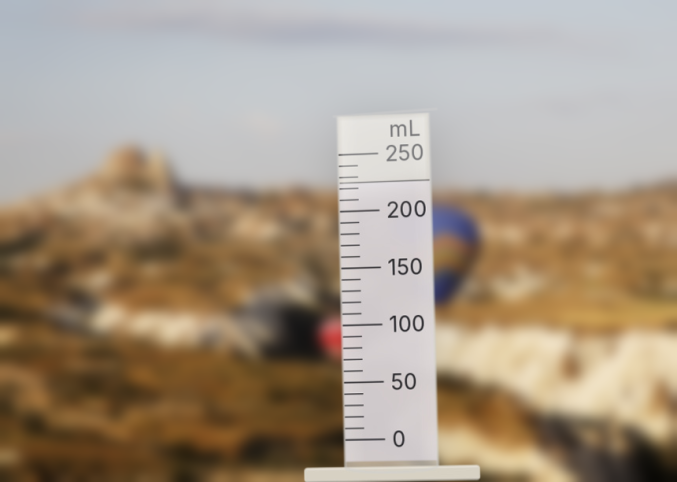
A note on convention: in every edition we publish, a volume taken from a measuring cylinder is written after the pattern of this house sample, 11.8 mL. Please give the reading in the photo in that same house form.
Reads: 225 mL
